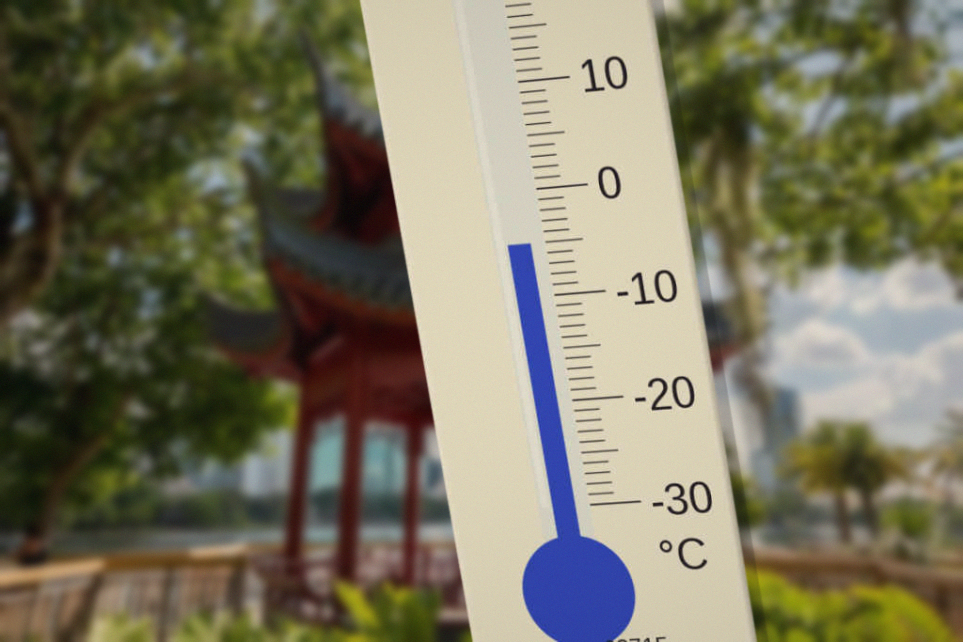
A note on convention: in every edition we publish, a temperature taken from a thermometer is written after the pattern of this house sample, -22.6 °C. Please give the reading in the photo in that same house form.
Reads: -5 °C
